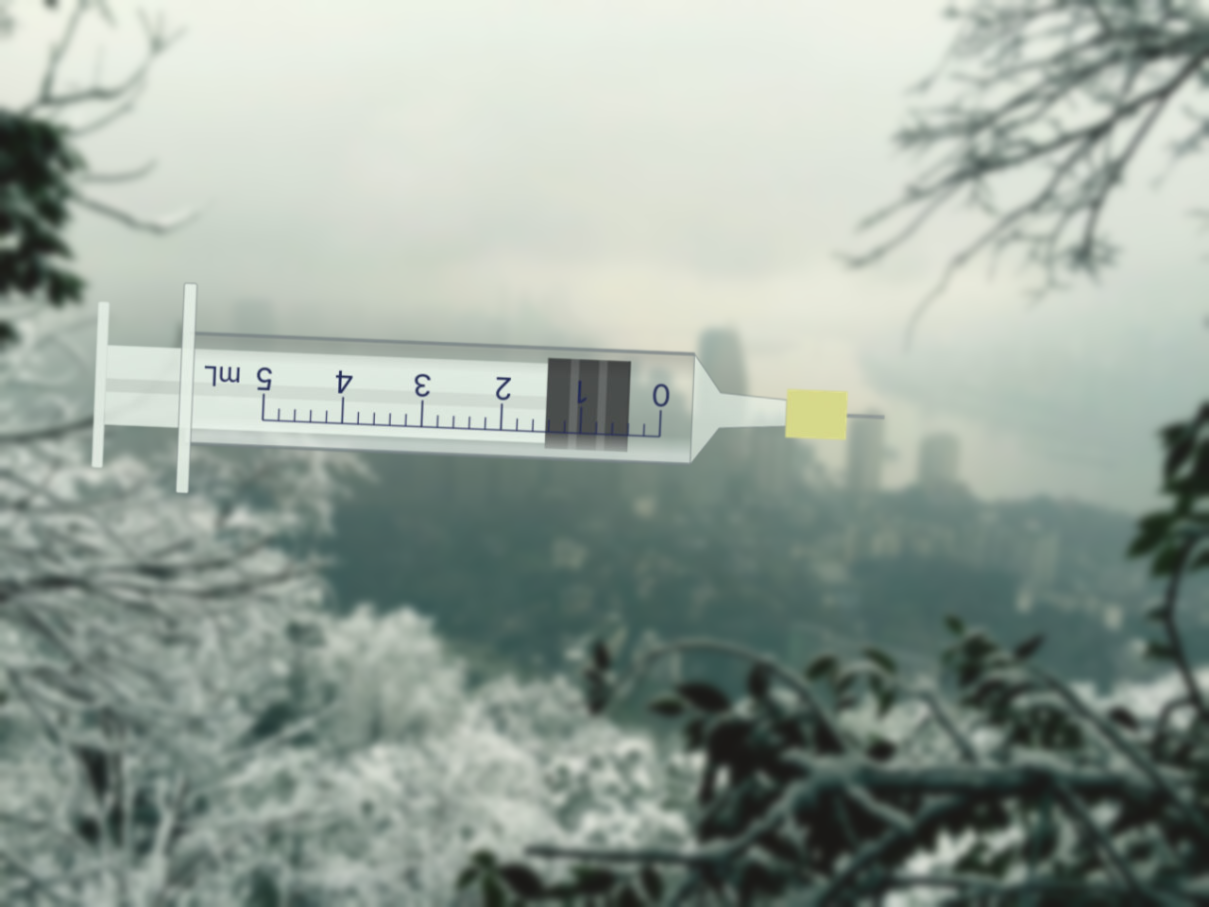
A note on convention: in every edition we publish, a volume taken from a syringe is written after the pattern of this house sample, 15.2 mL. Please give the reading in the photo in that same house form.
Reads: 0.4 mL
